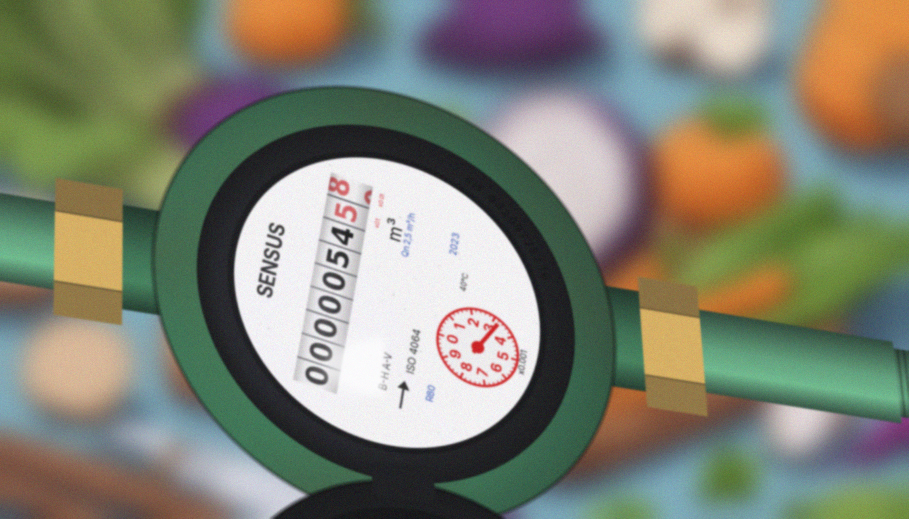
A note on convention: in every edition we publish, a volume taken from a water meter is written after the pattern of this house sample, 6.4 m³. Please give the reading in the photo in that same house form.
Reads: 54.583 m³
